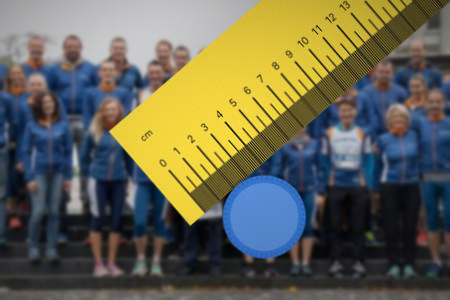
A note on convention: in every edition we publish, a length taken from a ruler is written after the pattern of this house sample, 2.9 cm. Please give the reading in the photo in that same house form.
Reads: 4.5 cm
